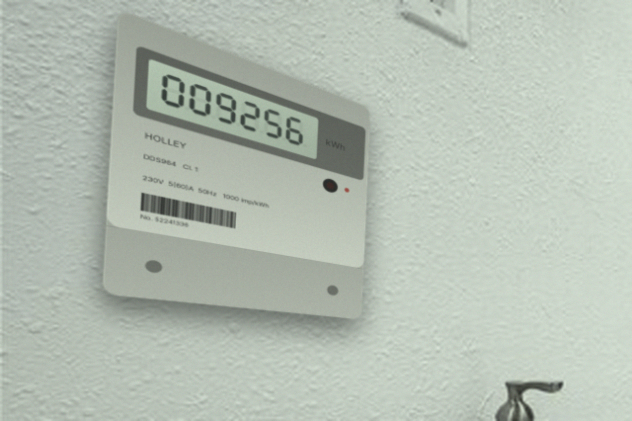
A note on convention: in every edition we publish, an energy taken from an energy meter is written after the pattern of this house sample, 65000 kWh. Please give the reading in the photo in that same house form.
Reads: 9256 kWh
